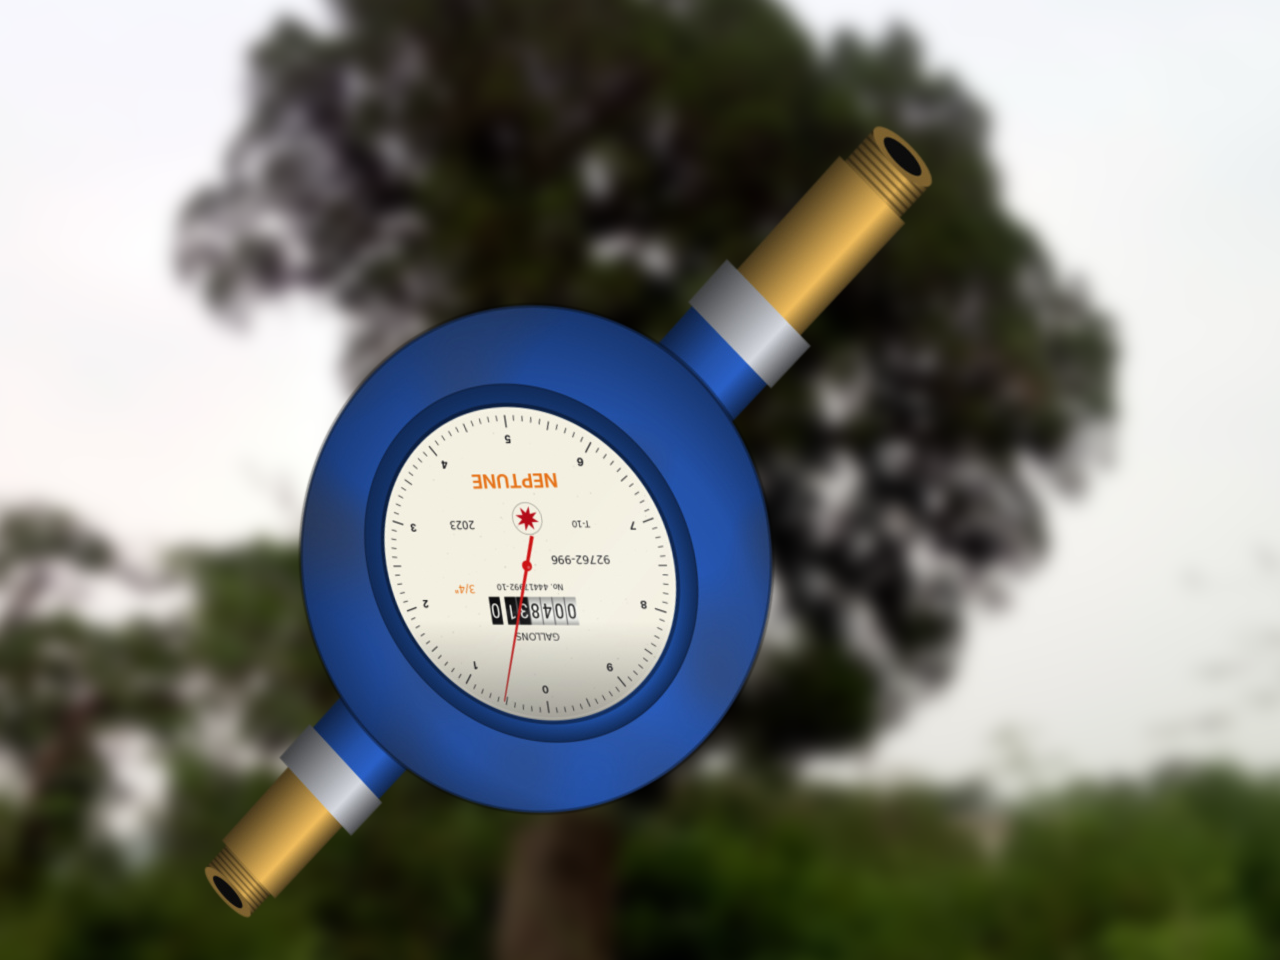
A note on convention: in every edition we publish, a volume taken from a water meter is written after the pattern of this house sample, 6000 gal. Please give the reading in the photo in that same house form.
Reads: 48310.5 gal
